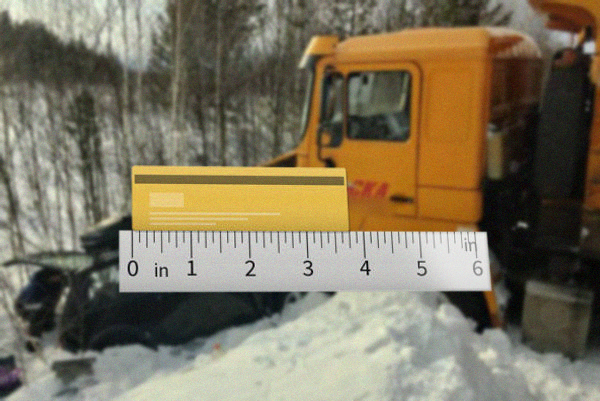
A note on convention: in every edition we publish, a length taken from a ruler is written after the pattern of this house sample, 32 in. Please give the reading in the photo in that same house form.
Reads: 3.75 in
